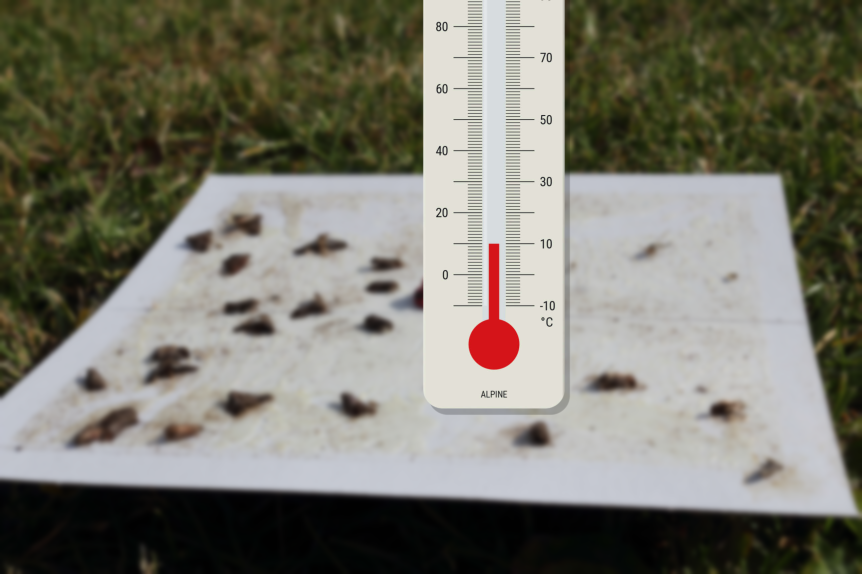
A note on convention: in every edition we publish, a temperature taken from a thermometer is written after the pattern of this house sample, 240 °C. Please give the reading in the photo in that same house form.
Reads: 10 °C
